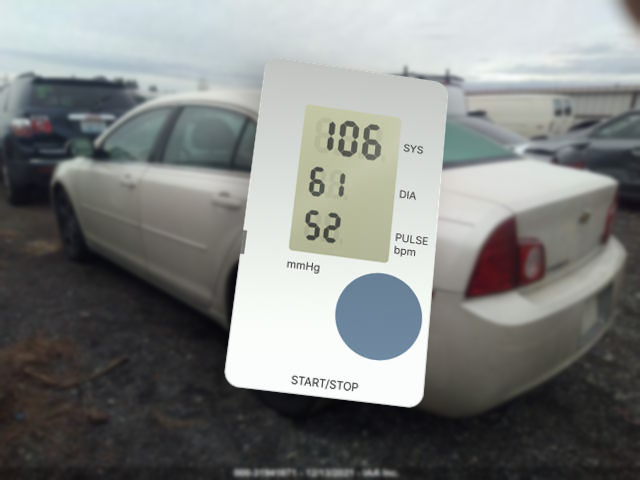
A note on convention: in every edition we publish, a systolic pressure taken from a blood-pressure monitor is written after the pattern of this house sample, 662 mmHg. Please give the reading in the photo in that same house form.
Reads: 106 mmHg
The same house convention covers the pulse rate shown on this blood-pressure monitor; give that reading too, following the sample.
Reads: 52 bpm
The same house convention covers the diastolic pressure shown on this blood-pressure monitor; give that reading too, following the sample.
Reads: 61 mmHg
